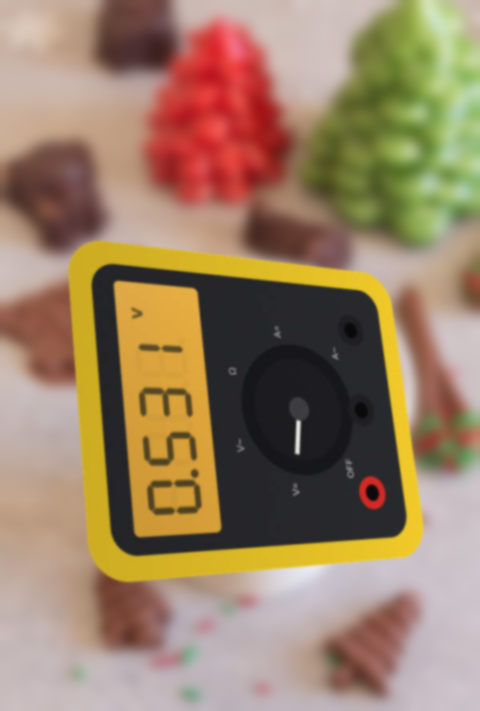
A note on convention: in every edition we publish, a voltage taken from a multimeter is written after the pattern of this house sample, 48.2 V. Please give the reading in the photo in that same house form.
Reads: 0.531 V
